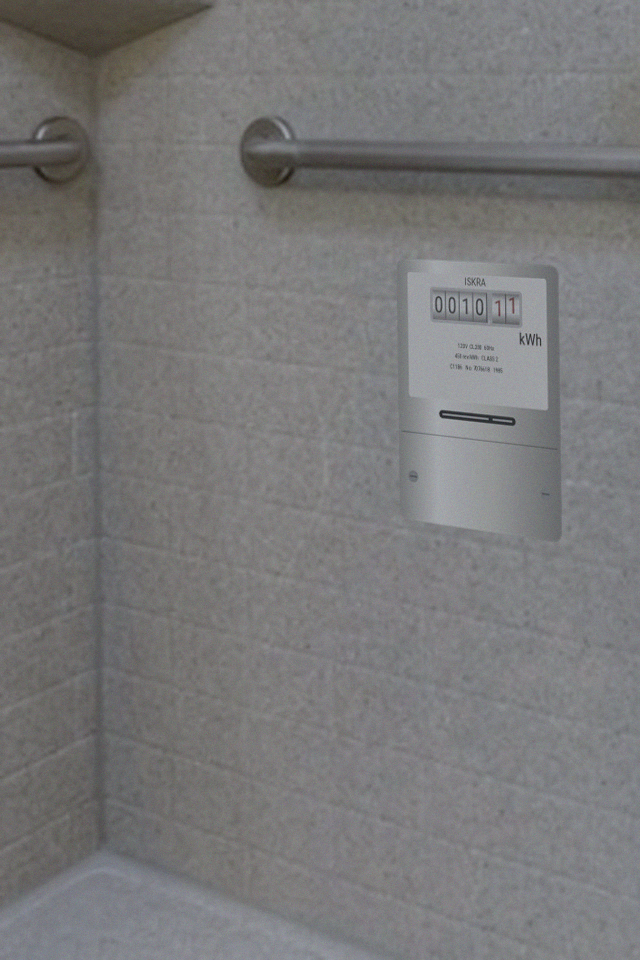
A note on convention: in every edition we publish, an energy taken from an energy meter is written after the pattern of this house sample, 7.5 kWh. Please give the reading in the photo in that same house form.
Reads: 10.11 kWh
